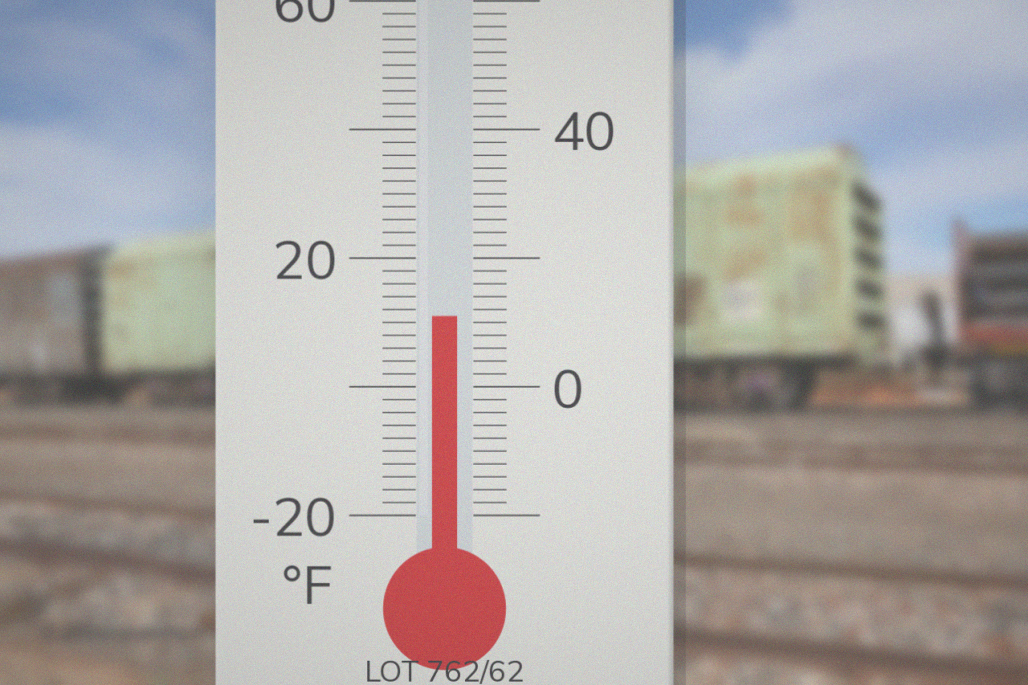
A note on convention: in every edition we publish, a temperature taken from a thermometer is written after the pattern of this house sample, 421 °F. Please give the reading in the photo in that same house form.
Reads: 11 °F
